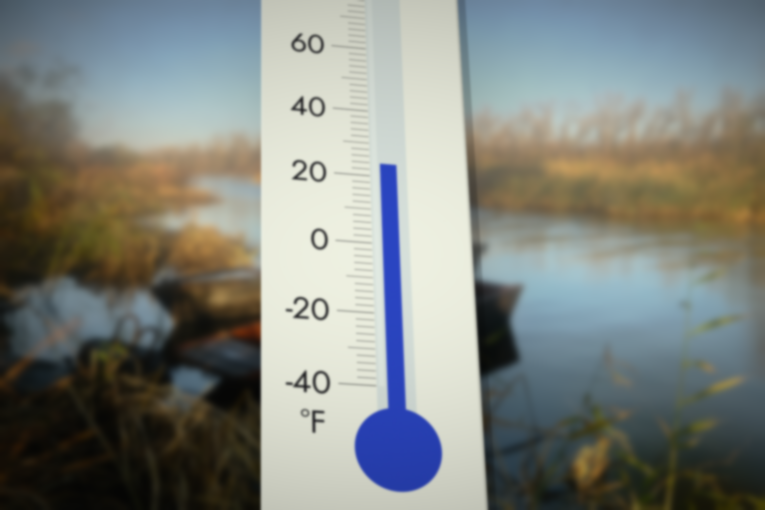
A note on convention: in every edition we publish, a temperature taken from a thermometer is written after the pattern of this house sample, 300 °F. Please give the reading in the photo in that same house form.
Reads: 24 °F
